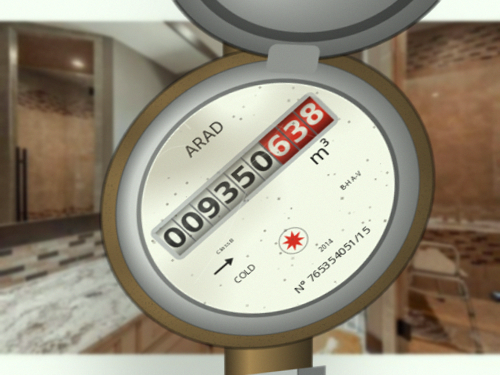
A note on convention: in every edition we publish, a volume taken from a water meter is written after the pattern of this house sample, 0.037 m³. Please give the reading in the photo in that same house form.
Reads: 9350.638 m³
